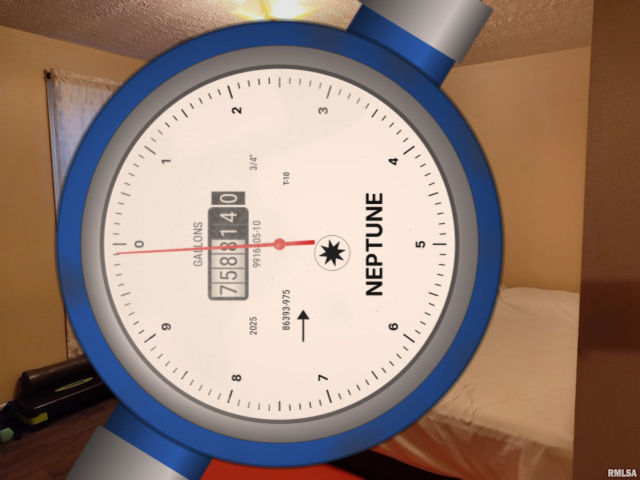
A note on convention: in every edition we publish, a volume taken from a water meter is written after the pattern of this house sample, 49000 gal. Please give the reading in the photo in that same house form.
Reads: 7588139.9 gal
